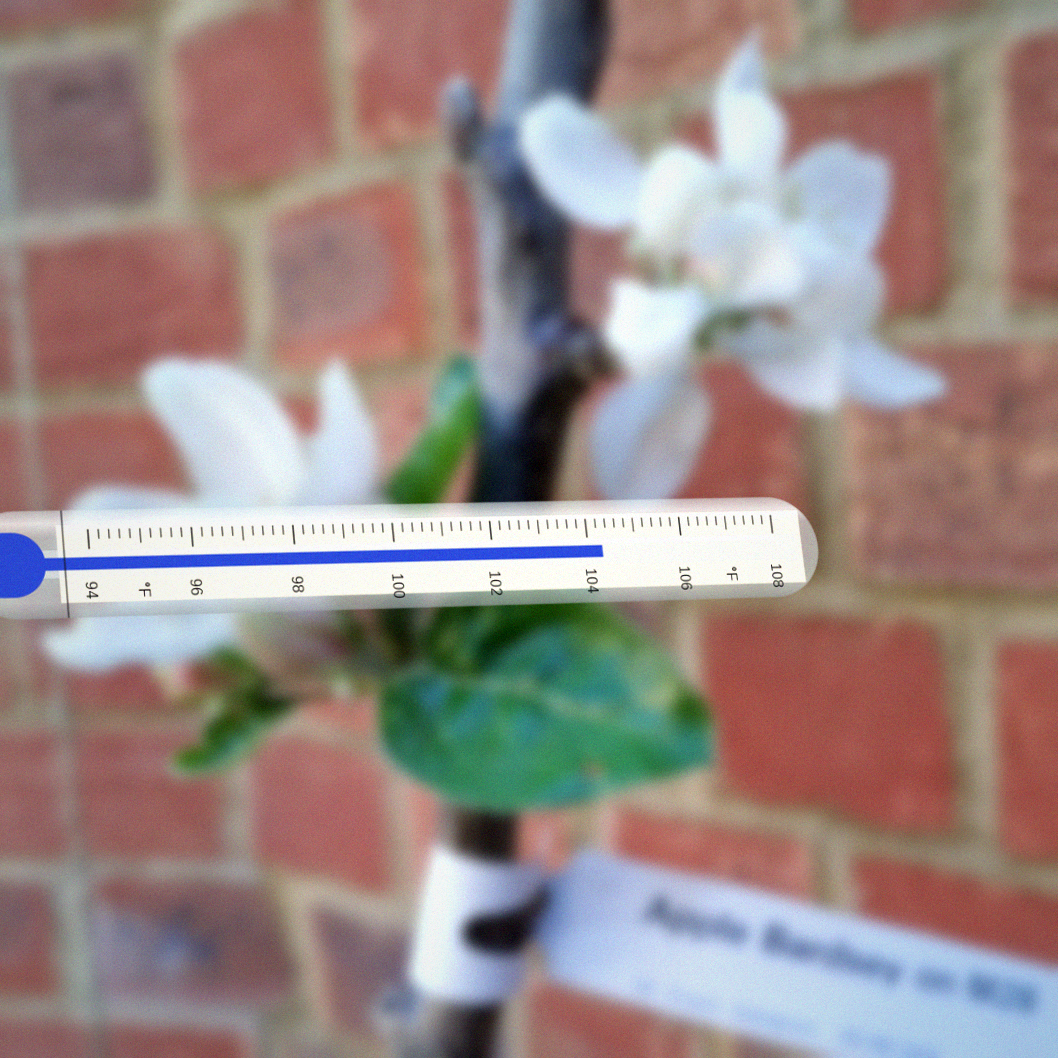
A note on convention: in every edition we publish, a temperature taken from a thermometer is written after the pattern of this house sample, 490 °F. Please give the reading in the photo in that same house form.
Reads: 104.3 °F
